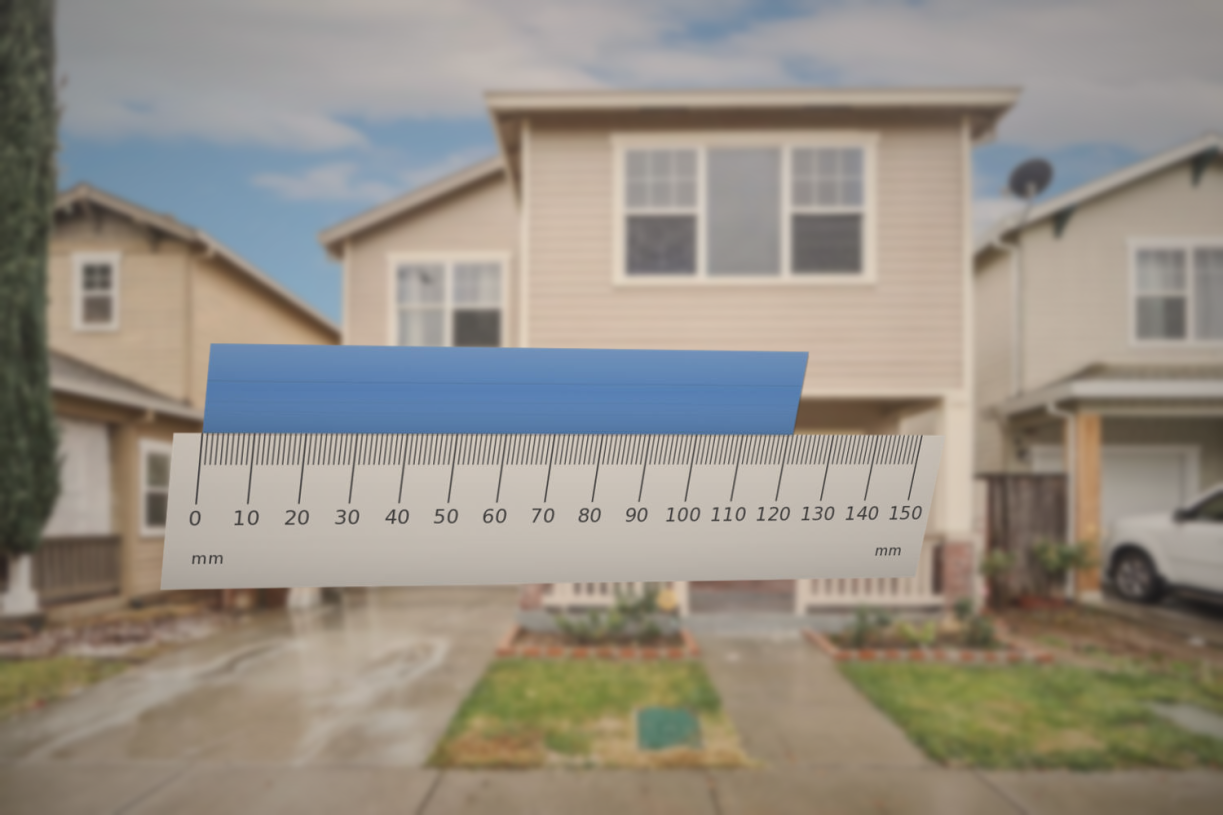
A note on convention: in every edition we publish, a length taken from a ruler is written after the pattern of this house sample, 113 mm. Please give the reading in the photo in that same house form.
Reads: 121 mm
